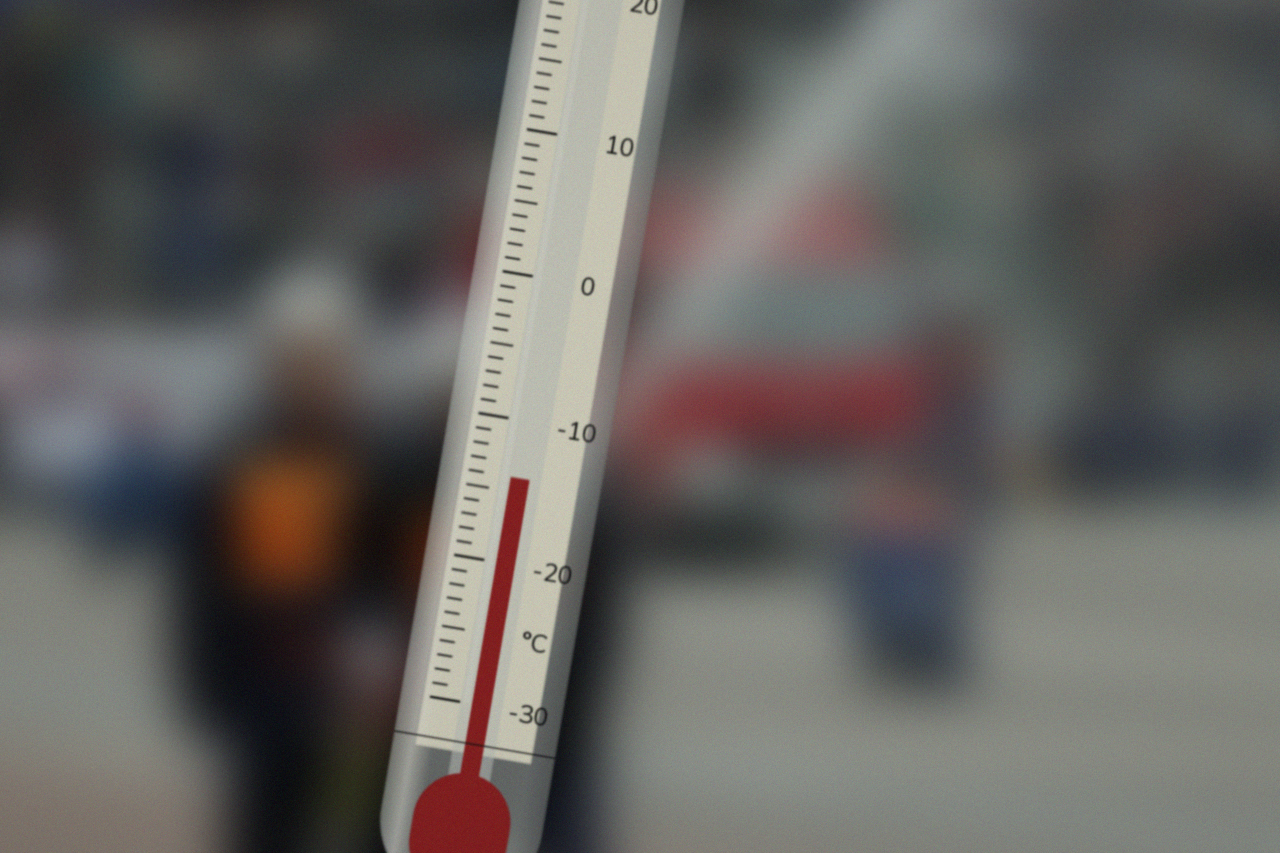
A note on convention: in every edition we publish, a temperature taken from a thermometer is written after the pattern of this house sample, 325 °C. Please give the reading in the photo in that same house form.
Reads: -14 °C
